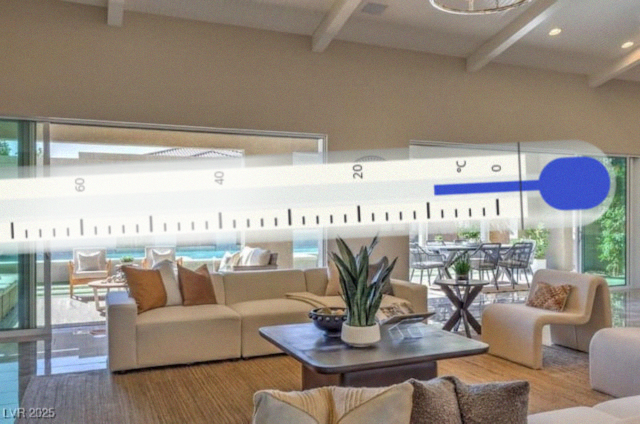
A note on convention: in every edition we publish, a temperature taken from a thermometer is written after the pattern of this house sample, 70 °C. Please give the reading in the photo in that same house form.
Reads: 9 °C
